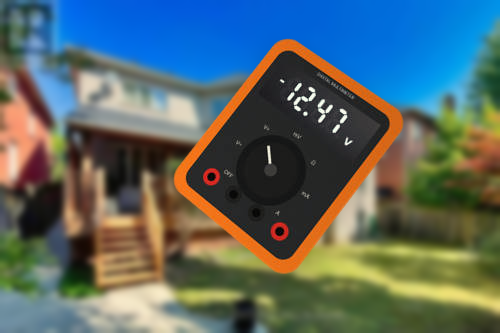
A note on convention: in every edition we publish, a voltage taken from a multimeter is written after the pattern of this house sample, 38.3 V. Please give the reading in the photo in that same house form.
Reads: -12.47 V
